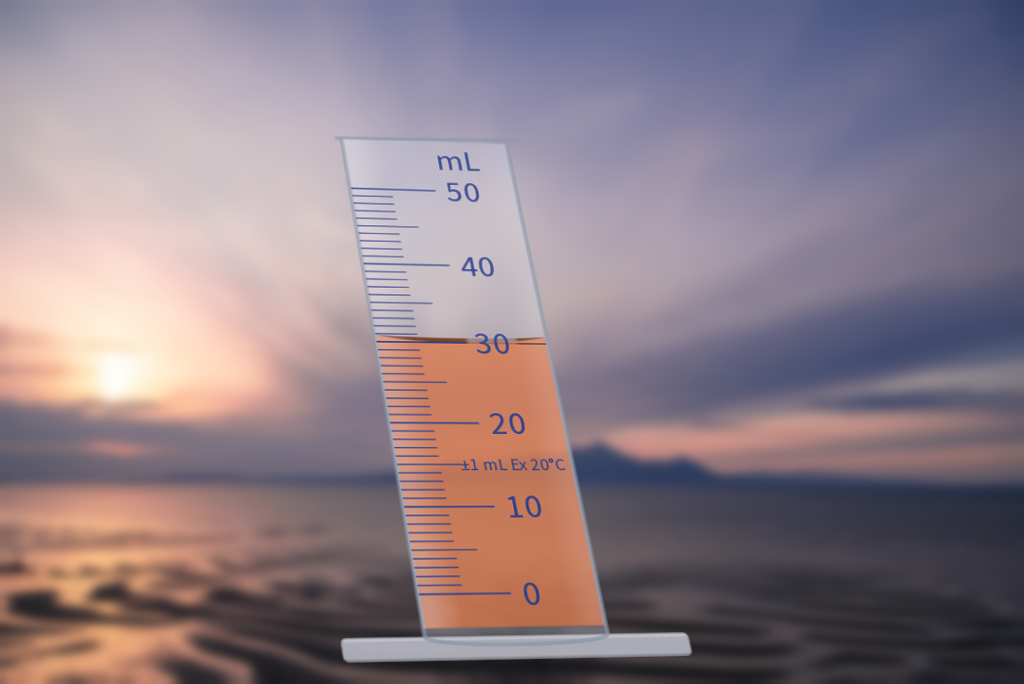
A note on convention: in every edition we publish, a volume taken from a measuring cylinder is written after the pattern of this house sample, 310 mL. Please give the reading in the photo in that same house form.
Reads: 30 mL
